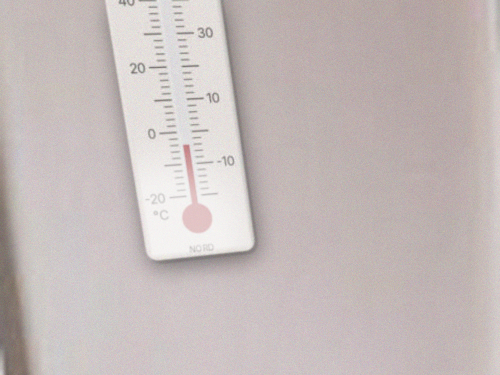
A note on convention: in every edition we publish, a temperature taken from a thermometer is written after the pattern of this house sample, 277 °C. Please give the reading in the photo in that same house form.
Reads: -4 °C
